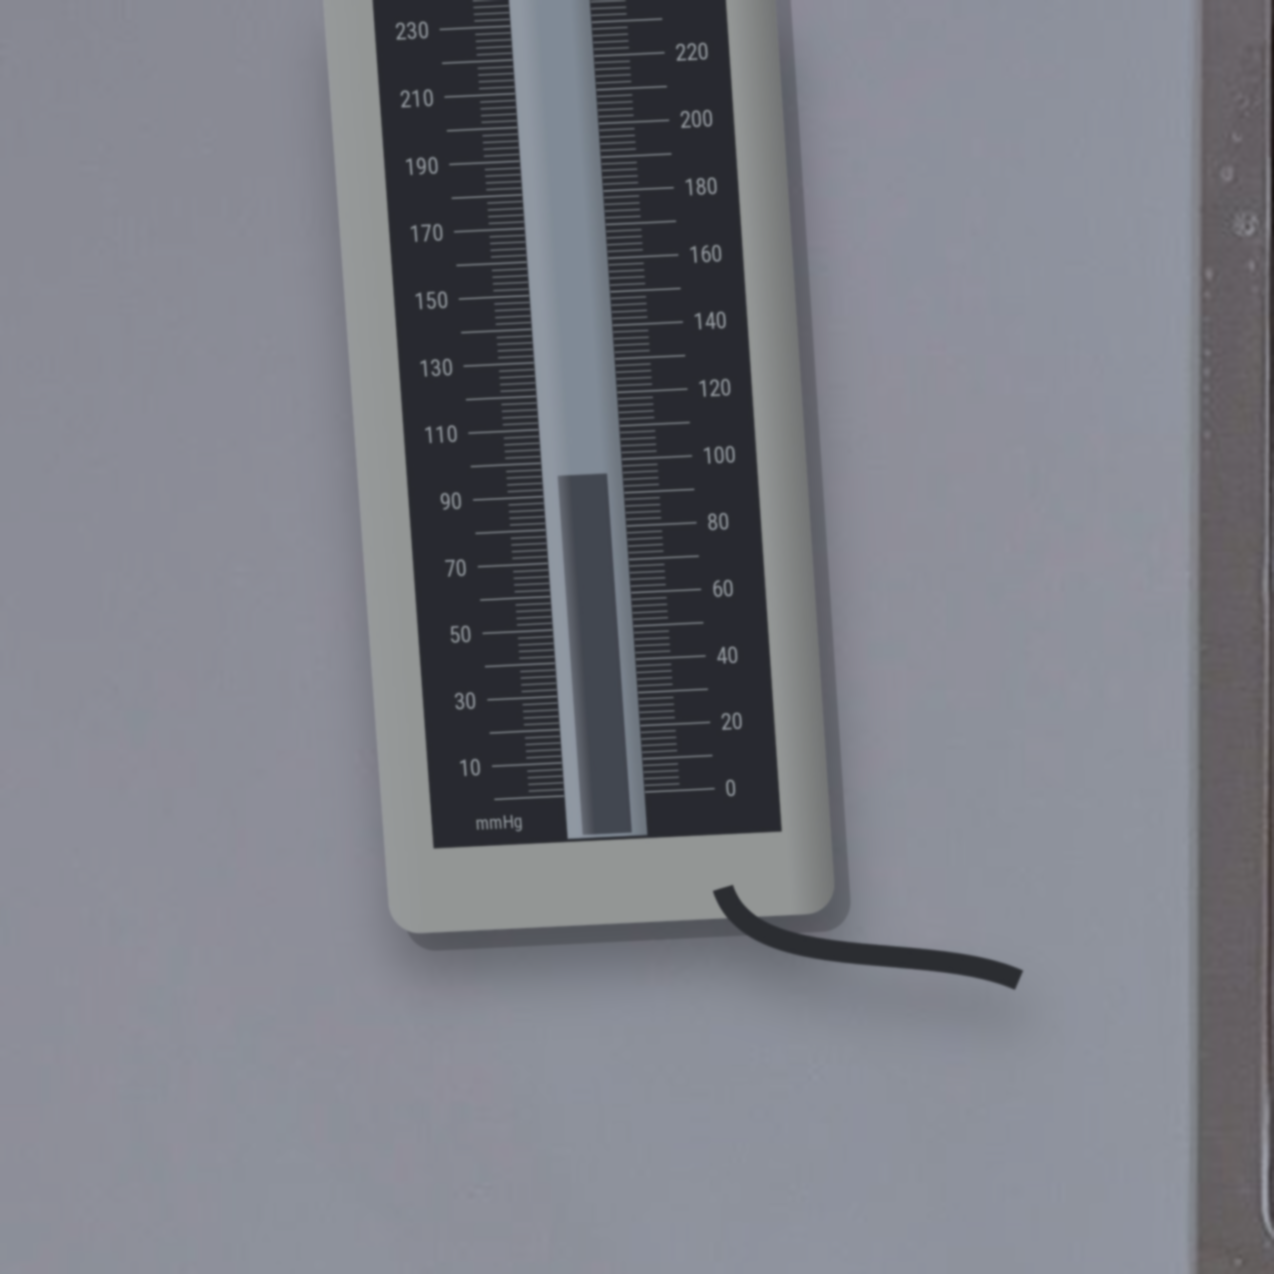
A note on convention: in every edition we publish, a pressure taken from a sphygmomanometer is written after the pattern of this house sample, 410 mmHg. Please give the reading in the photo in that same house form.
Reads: 96 mmHg
